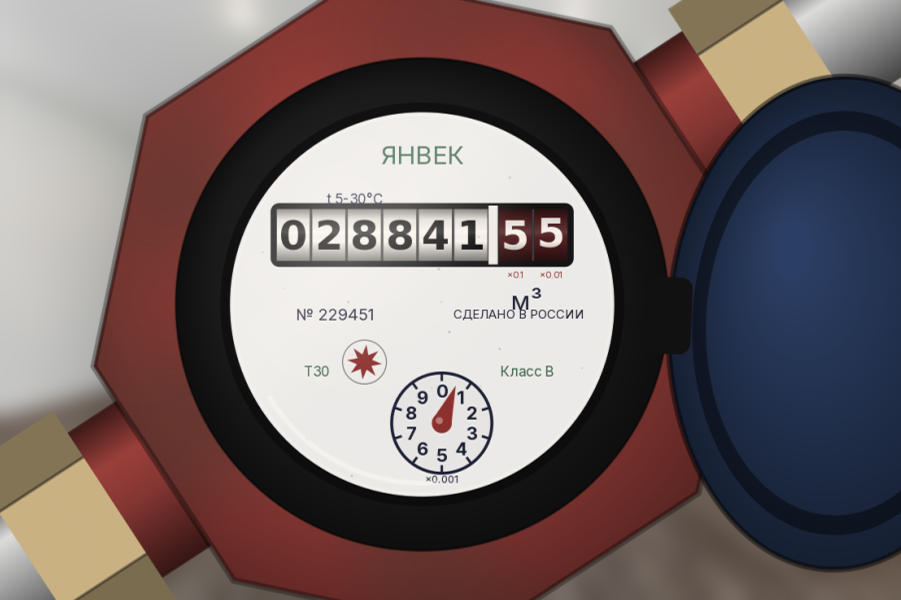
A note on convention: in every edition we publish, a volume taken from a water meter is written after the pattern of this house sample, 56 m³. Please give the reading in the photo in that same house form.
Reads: 28841.550 m³
